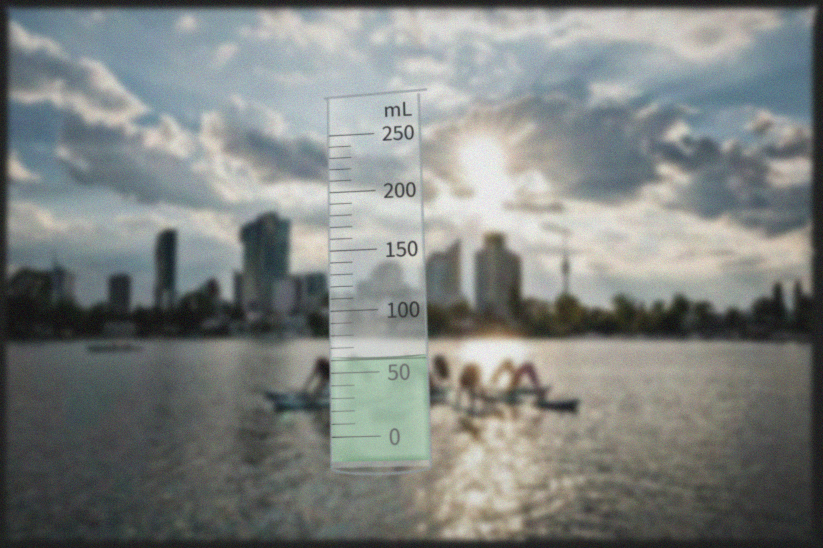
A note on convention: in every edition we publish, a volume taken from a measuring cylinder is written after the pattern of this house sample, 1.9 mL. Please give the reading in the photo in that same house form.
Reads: 60 mL
